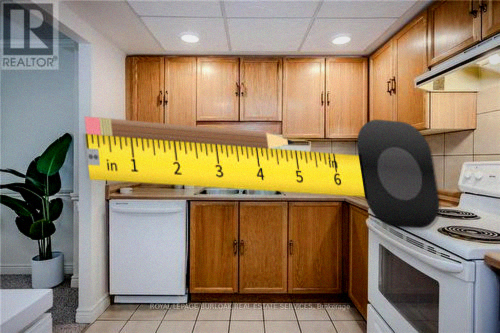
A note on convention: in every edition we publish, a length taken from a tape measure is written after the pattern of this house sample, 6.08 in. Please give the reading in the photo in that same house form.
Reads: 5 in
